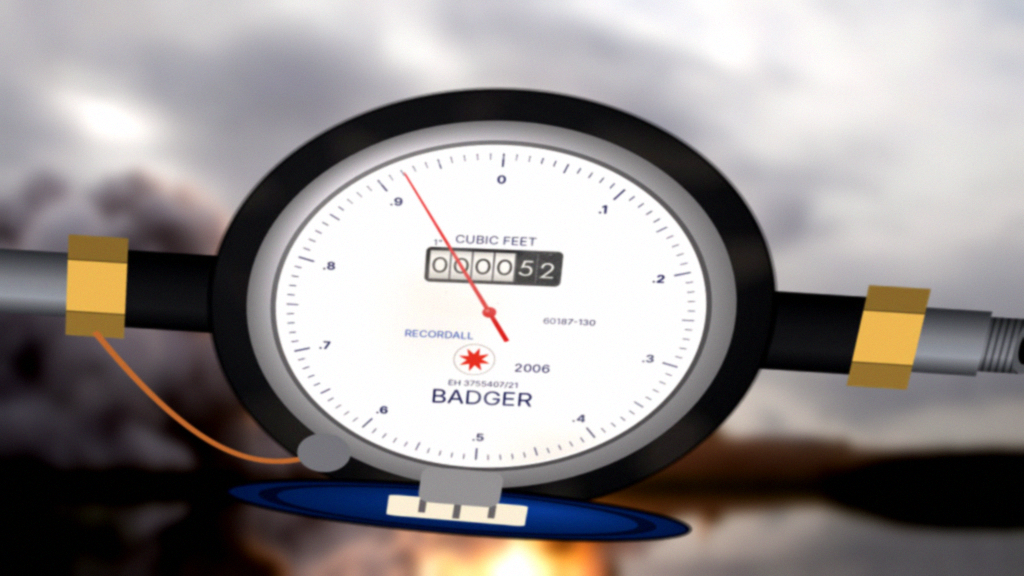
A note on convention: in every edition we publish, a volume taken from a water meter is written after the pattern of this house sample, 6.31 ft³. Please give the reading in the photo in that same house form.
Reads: 51.92 ft³
